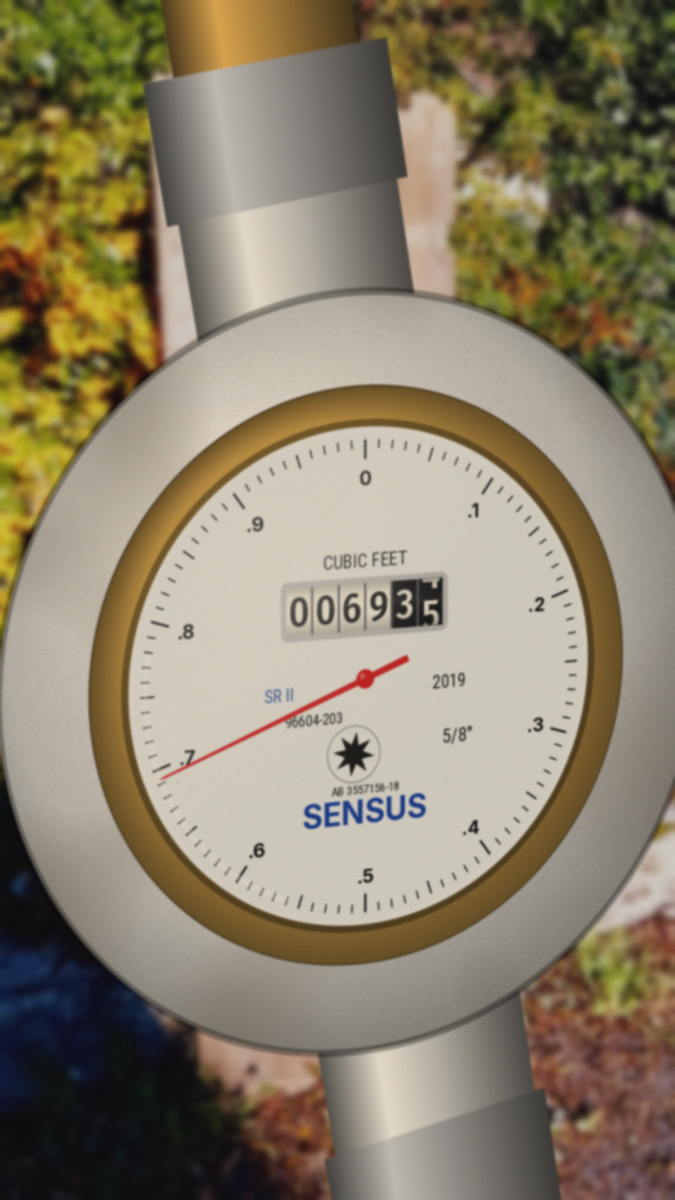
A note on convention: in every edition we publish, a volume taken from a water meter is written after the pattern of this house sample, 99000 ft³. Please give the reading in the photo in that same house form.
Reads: 6934.69 ft³
